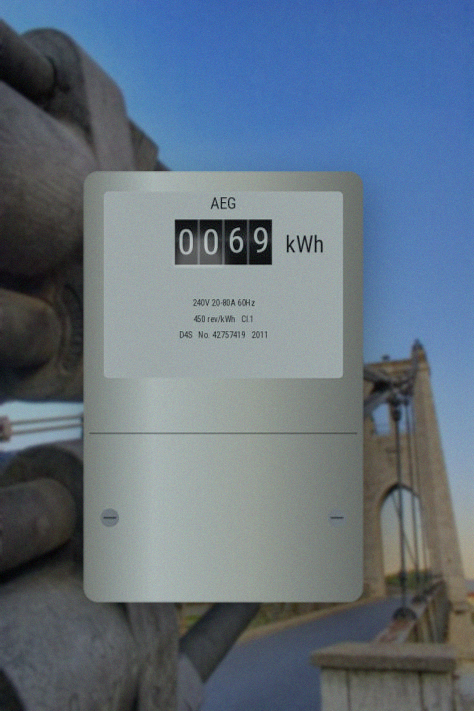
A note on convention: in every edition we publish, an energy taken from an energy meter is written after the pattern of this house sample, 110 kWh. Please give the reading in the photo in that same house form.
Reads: 69 kWh
